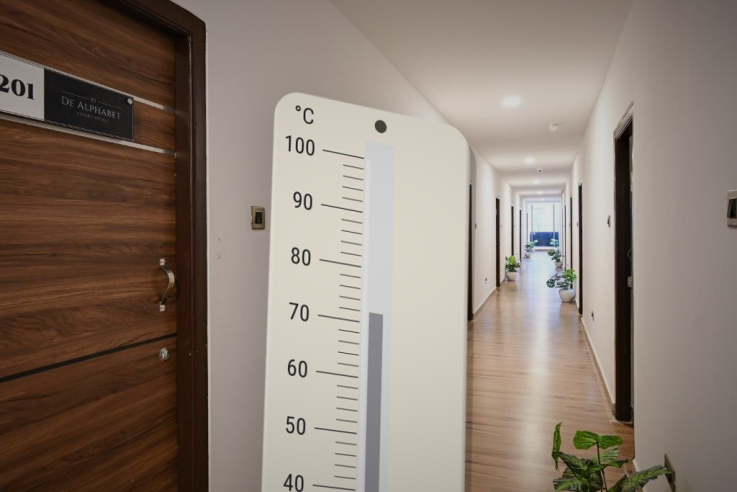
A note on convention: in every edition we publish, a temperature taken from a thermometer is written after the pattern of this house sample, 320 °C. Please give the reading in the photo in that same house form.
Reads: 72 °C
